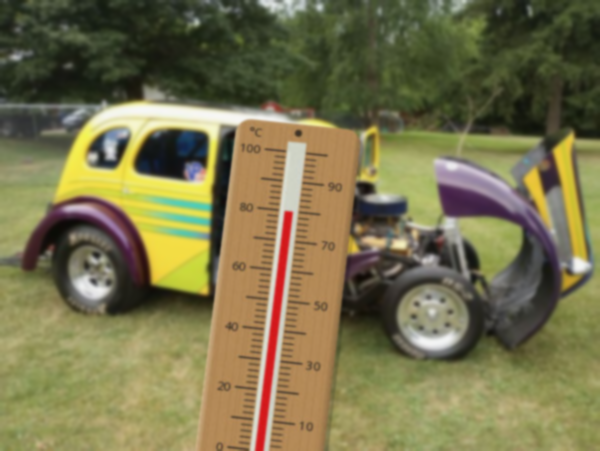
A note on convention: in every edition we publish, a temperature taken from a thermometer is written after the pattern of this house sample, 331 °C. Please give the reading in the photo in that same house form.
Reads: 80 °C
